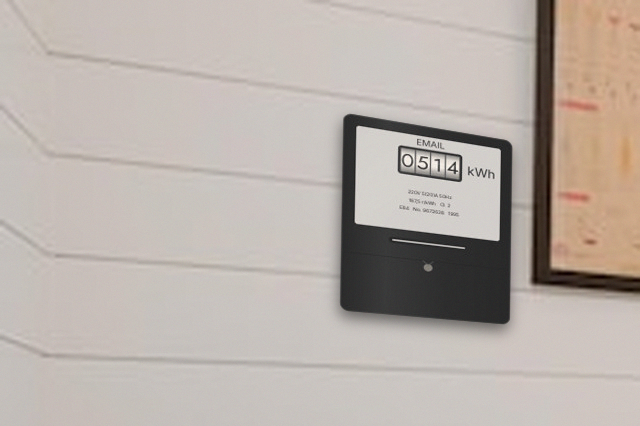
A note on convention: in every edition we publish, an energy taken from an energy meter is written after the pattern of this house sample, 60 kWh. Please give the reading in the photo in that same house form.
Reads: 514 kWh
